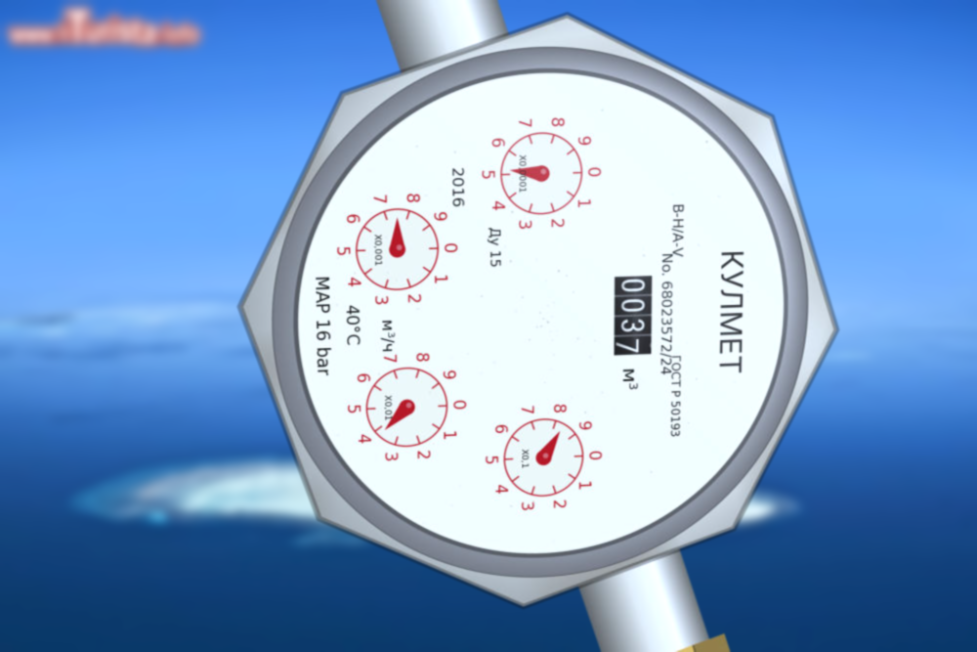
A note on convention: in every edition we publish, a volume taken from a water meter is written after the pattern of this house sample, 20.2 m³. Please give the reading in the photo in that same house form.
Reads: 36.8375 m³
